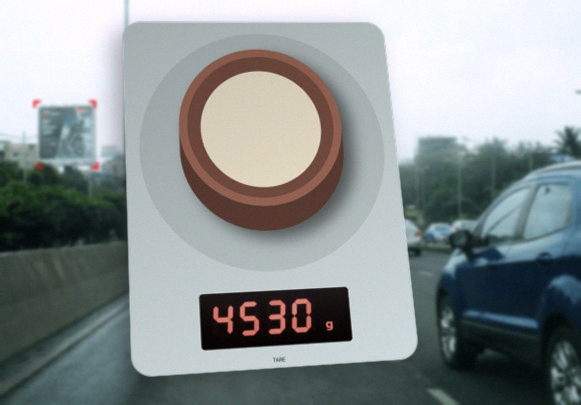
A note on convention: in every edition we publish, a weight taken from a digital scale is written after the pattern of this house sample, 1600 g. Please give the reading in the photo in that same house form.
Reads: 4530 g
